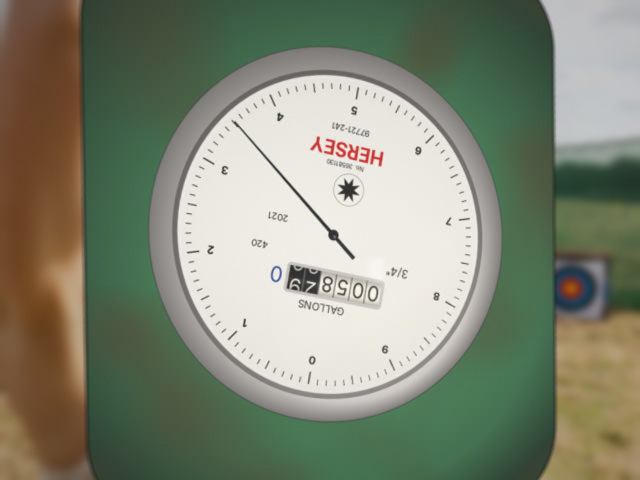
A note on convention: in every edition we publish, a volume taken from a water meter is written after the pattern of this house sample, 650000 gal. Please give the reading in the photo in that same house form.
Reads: 58293.5 gal
